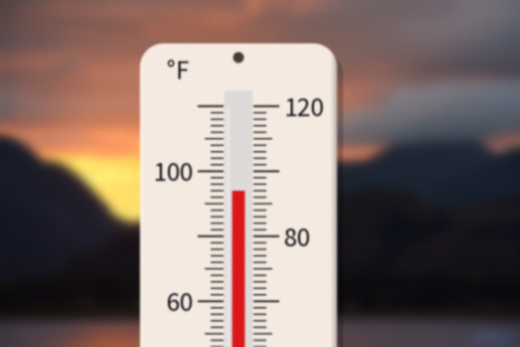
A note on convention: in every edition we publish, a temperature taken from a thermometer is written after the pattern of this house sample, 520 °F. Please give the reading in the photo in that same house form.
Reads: 94 °F
